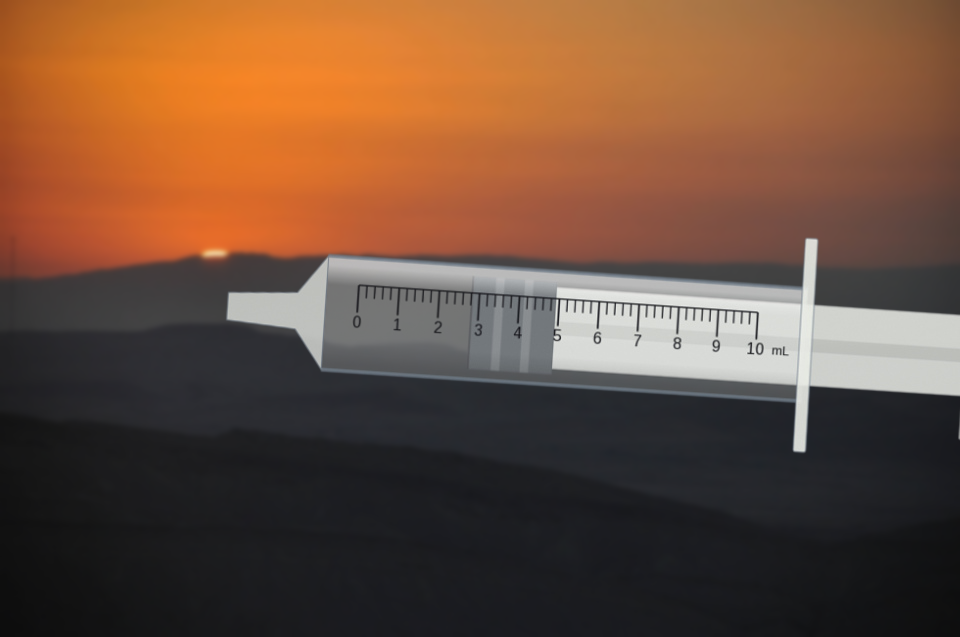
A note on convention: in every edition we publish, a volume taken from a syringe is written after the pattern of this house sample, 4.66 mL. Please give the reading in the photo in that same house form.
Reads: 2.8 mL
